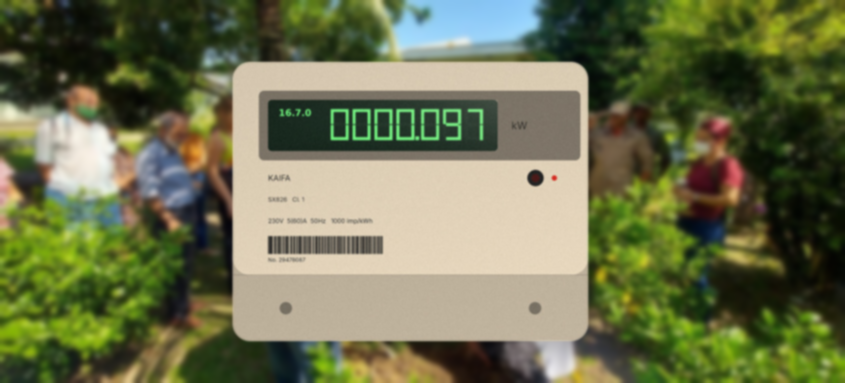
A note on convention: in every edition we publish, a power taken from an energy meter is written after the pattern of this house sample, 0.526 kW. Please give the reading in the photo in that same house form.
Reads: 0.097 kW
